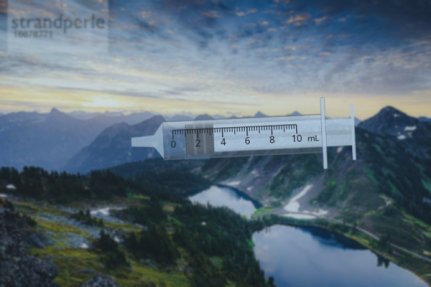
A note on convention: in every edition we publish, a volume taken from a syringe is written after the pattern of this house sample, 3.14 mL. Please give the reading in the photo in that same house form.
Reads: 1 mL
